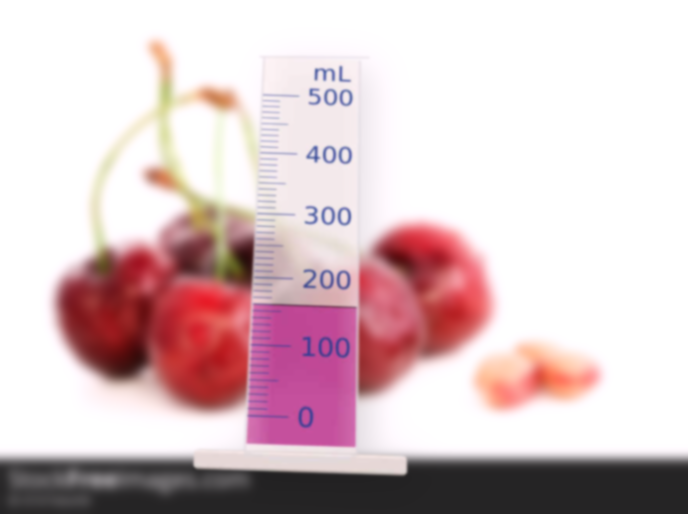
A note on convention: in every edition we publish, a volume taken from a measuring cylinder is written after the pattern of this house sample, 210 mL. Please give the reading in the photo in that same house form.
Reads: 160 mL
